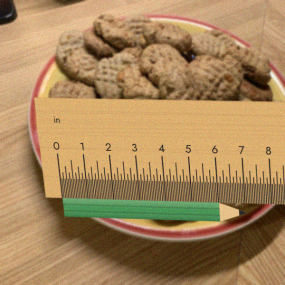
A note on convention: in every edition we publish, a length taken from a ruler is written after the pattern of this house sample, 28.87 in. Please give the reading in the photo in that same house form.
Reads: 7 in
